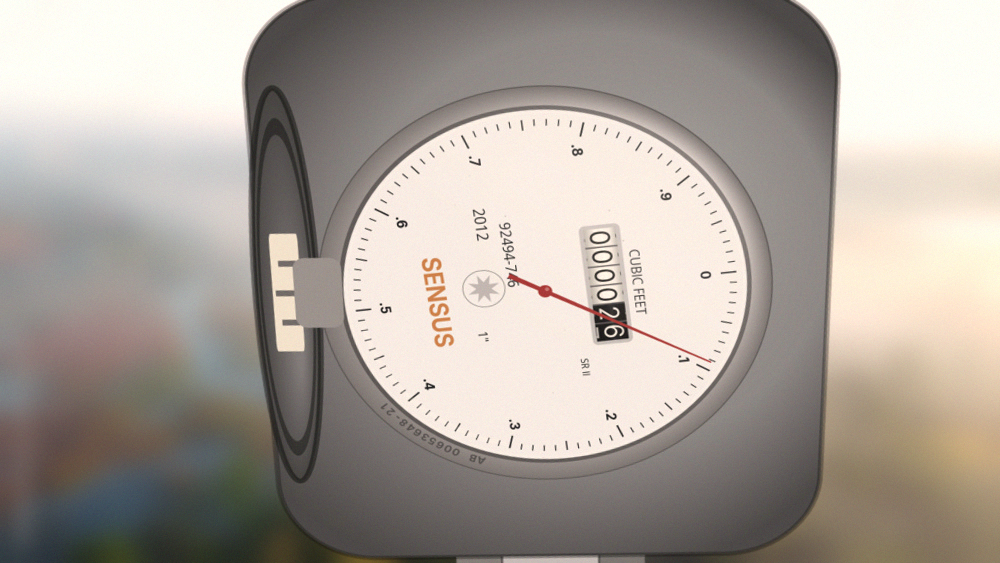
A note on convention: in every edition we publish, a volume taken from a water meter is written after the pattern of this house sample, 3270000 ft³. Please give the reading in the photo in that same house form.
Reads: 26.09 ft³
